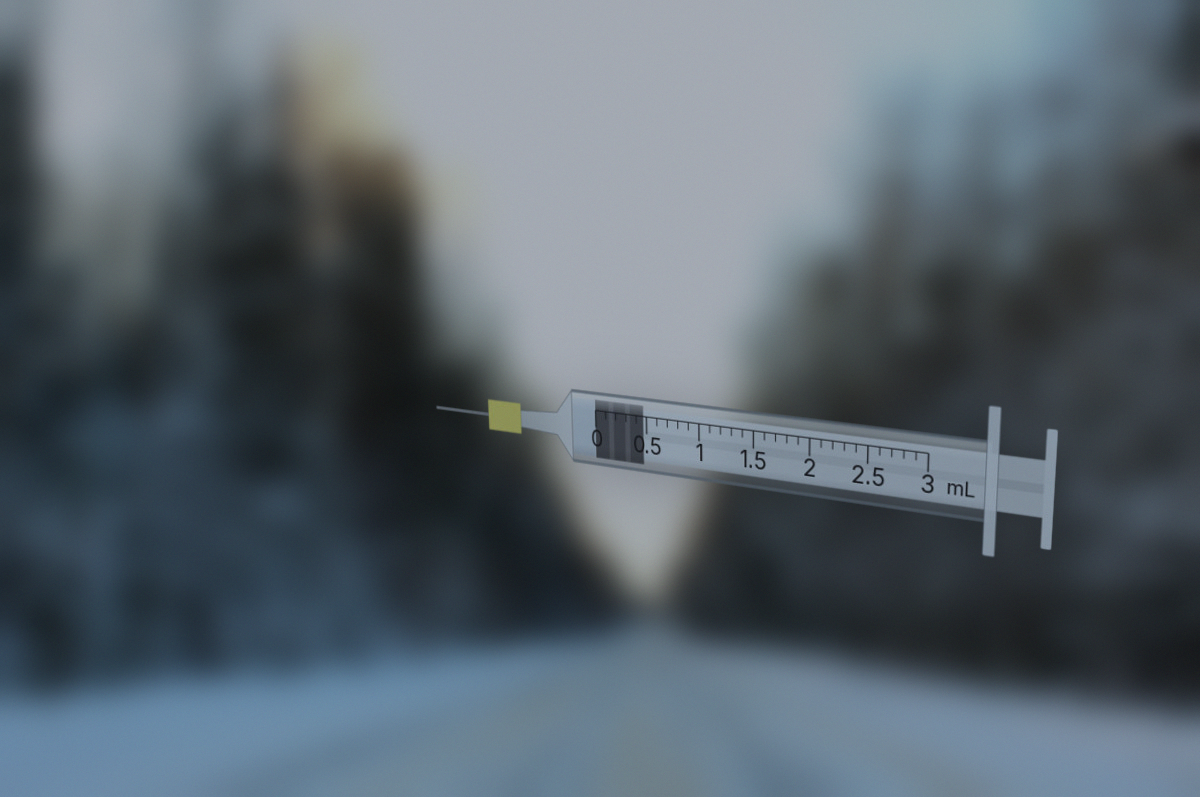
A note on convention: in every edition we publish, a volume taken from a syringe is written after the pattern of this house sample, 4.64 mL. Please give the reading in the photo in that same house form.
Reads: 0 mL
